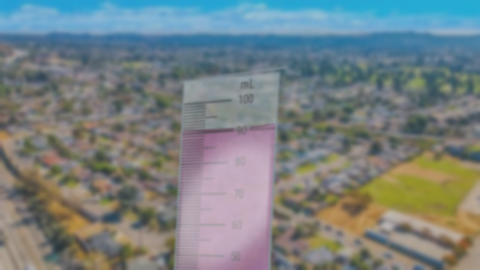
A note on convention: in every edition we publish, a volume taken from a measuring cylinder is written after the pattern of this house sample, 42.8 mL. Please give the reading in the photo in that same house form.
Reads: 90 mL
